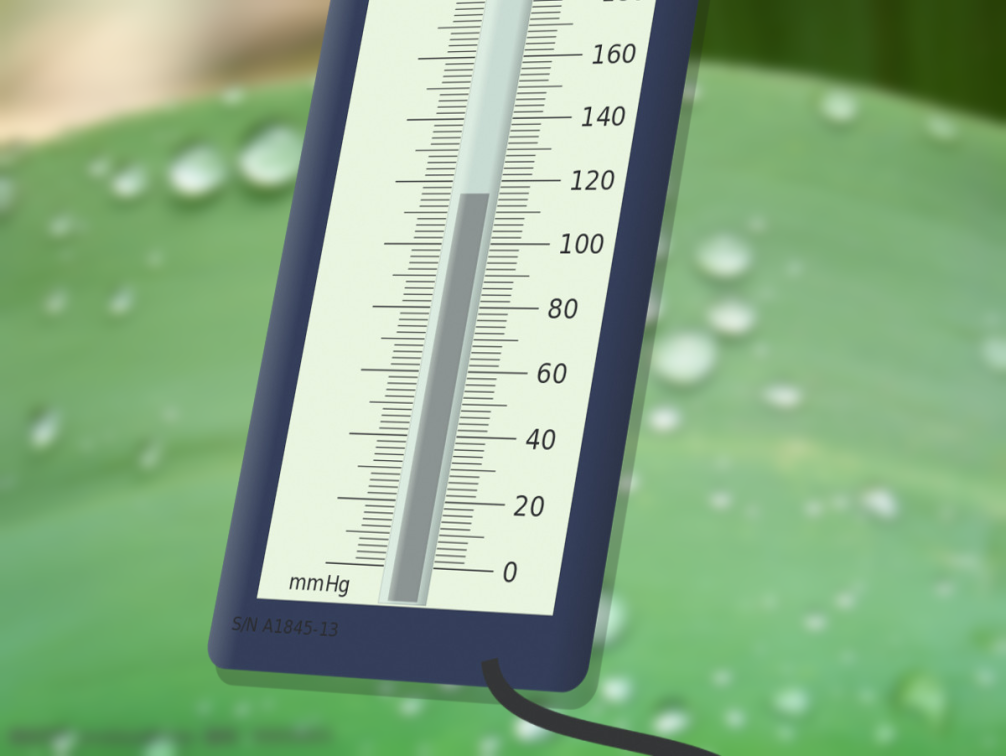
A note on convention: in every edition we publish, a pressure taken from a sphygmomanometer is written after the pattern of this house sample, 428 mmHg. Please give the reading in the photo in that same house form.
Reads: 116 mmHg
